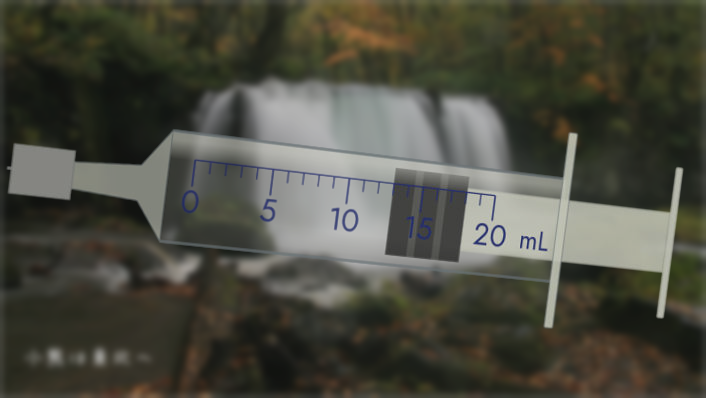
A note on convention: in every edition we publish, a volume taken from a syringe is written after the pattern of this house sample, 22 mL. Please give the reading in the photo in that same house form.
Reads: 13 mL
